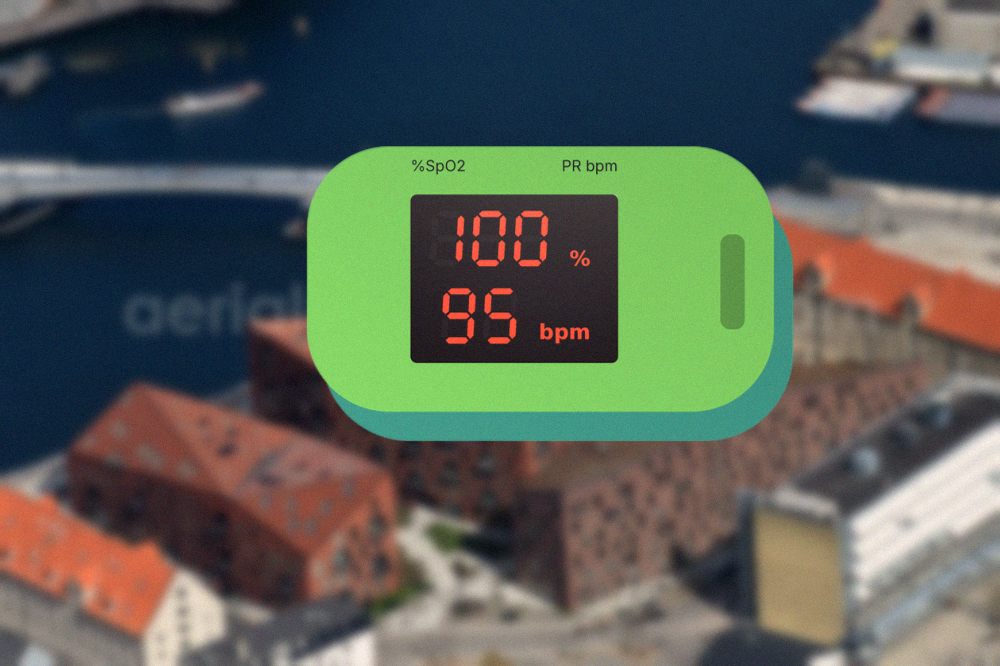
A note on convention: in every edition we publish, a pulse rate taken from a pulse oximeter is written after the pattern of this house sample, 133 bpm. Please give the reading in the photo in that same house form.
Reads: 95 bpm
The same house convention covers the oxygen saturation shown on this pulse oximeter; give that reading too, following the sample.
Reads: 100 %
